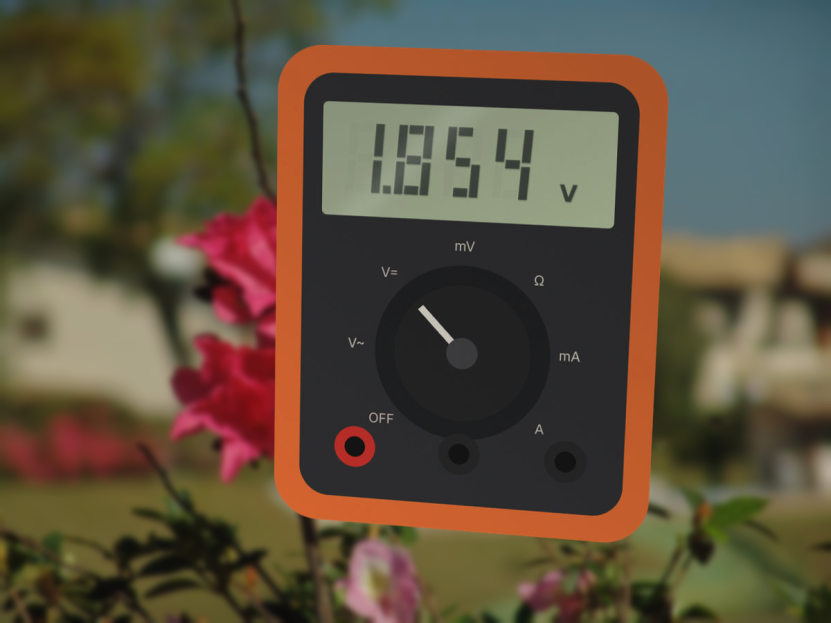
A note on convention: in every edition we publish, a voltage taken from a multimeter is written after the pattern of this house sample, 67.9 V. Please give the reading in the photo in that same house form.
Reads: 1.854 V
